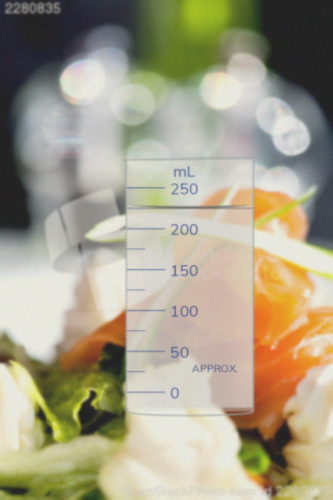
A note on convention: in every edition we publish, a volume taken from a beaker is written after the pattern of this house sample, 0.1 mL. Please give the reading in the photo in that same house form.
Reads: 225 mL
